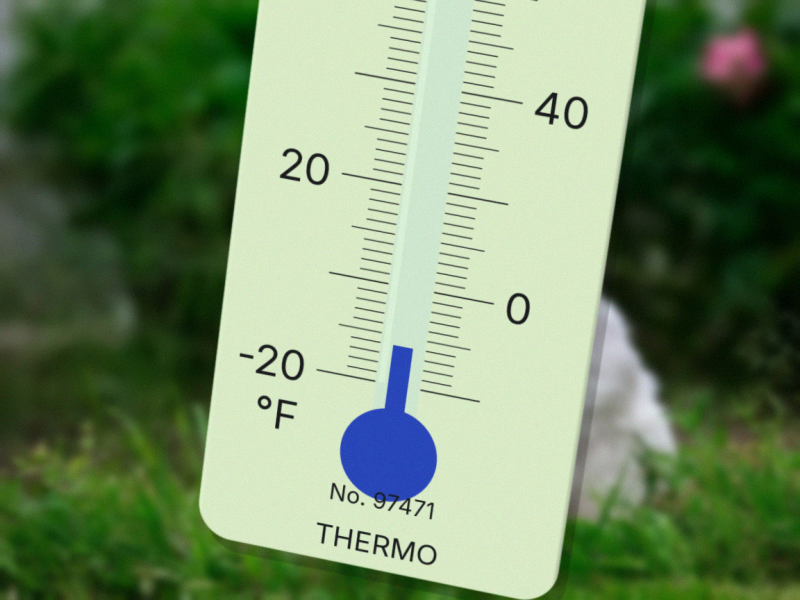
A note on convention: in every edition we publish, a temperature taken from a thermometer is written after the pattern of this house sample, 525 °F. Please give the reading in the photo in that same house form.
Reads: -12 °F
